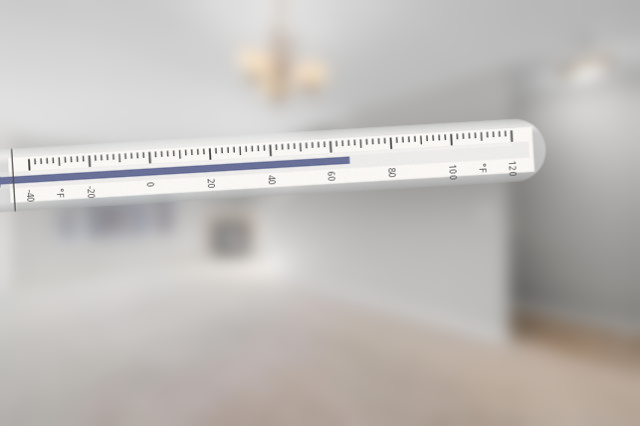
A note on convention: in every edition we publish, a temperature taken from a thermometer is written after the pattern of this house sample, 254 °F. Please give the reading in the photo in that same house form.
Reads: 66 °F
